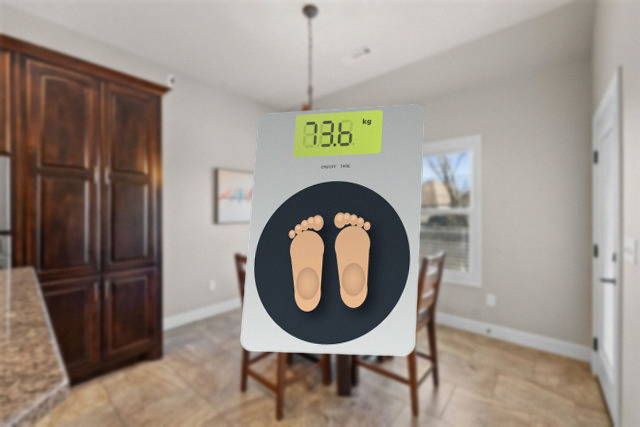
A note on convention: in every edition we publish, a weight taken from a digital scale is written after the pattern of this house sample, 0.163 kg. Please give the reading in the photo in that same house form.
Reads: 73.6 kg
